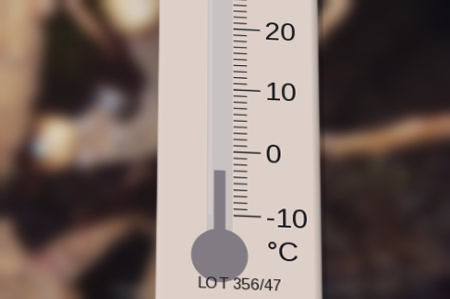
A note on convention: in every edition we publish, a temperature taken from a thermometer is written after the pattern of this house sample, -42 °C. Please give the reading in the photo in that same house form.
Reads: -3 °C
